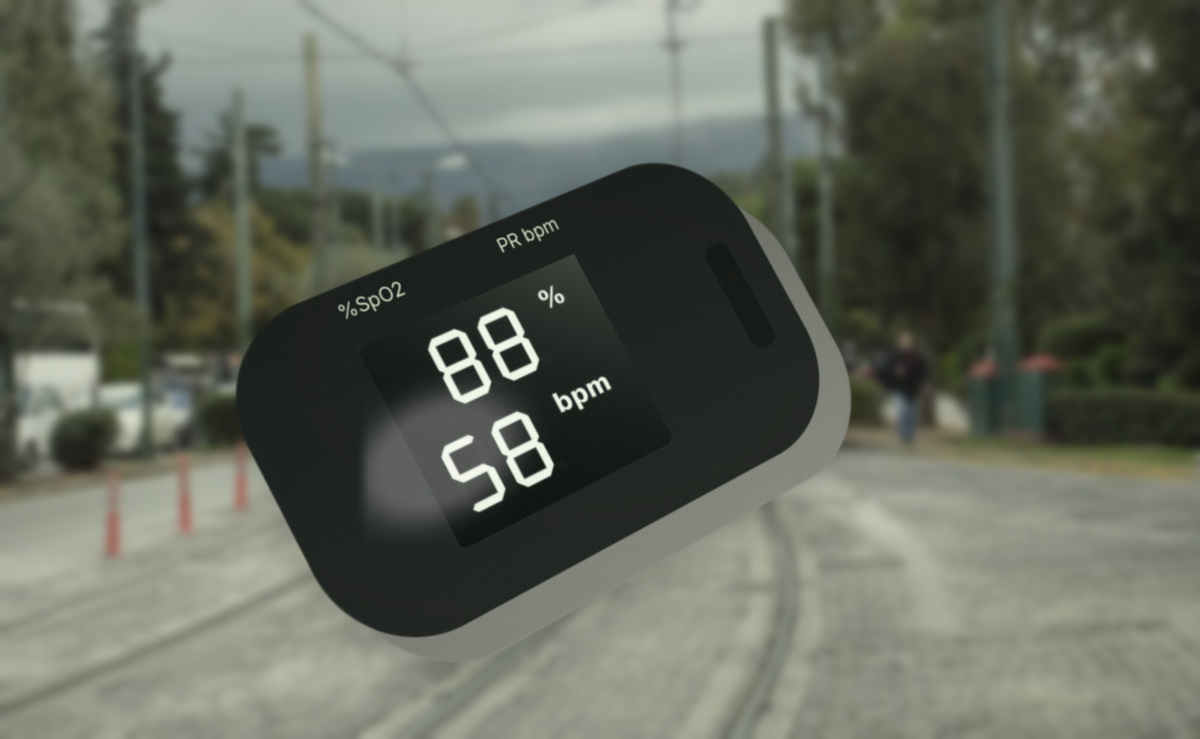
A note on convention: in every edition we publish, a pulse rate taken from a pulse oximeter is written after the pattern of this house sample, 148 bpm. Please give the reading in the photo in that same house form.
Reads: 58 bpm
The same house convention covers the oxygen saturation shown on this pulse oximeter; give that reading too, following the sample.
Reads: 88 %
